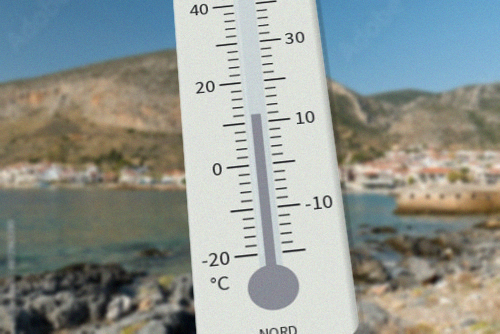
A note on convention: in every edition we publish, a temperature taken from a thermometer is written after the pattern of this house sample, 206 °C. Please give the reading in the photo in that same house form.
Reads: 12 °C
